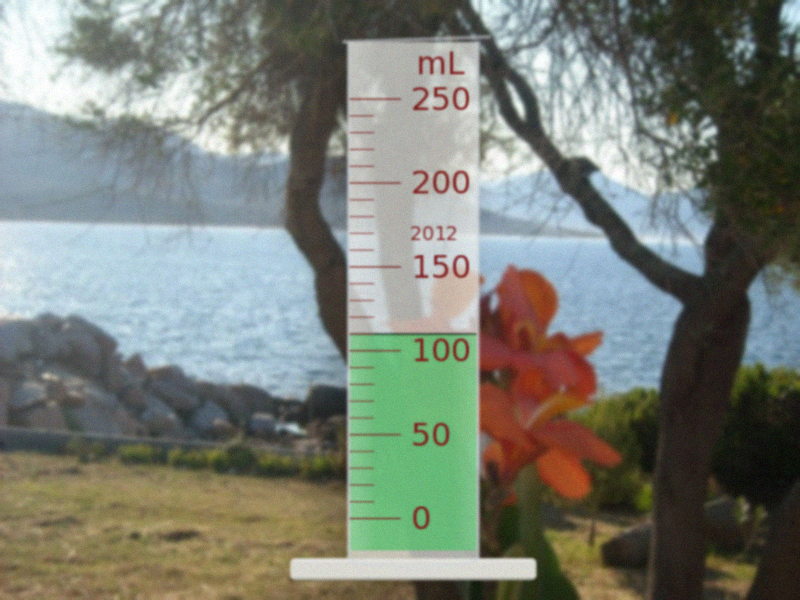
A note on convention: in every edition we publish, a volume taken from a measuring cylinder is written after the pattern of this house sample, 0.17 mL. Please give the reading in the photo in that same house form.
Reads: 110 mL
